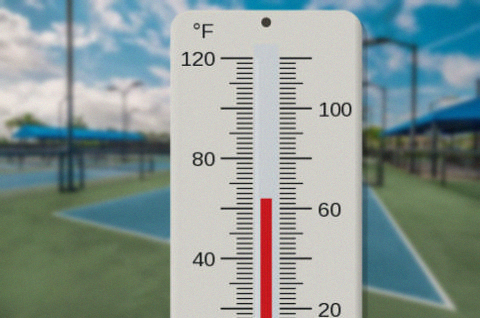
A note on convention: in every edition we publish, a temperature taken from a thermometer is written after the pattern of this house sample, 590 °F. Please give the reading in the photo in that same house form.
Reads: 64 °F
